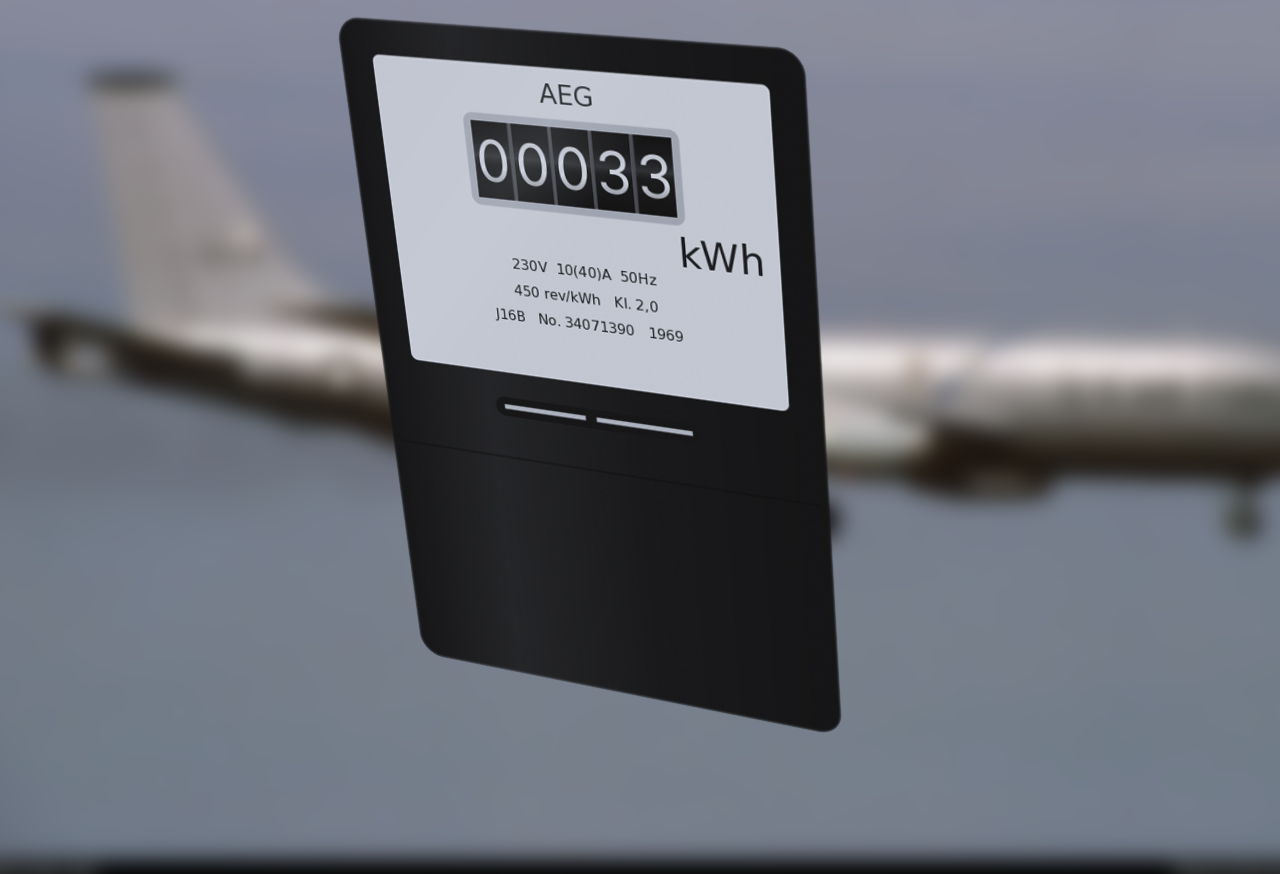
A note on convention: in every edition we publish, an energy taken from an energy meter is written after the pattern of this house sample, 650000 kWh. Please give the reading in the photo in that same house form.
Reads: 33 kWh
